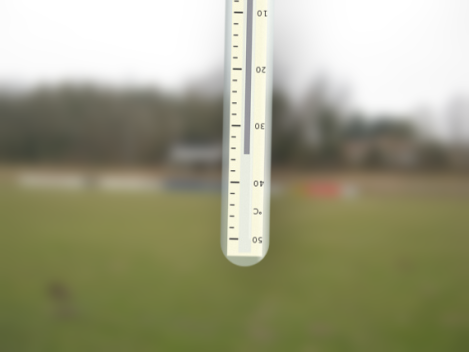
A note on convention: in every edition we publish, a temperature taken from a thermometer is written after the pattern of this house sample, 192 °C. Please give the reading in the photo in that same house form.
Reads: 35 °C
